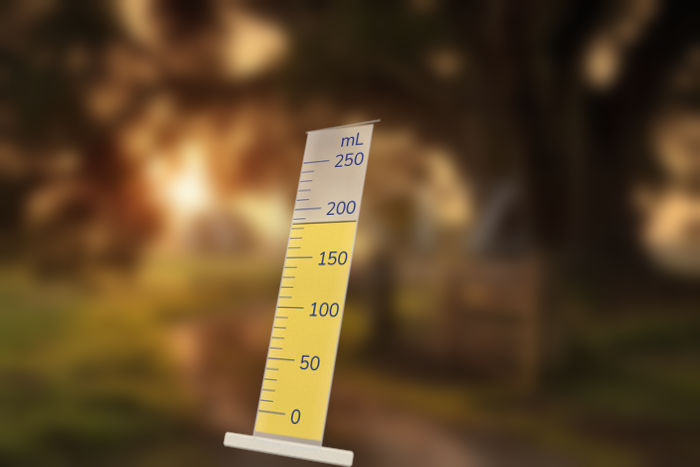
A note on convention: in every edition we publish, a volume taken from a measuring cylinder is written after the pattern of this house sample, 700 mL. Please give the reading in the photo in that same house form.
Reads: 185 mL
